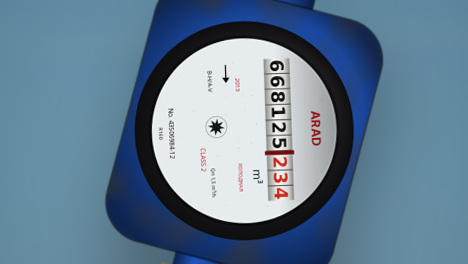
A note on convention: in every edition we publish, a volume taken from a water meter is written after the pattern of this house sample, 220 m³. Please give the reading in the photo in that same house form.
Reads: 668125.234 m³
